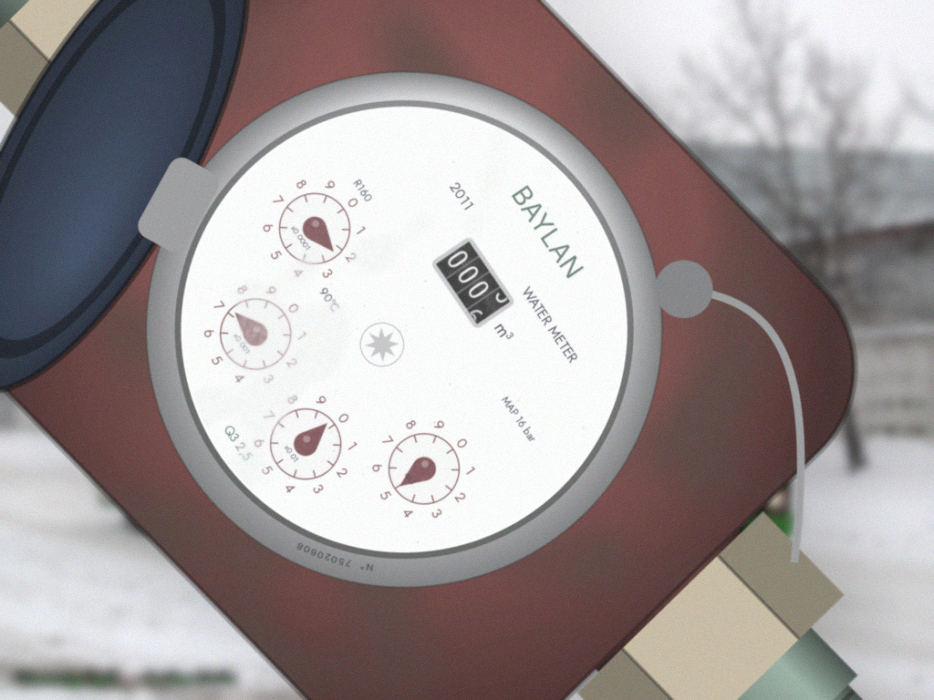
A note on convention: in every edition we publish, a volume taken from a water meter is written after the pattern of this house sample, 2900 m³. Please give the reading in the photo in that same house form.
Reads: 5.4972 m³
